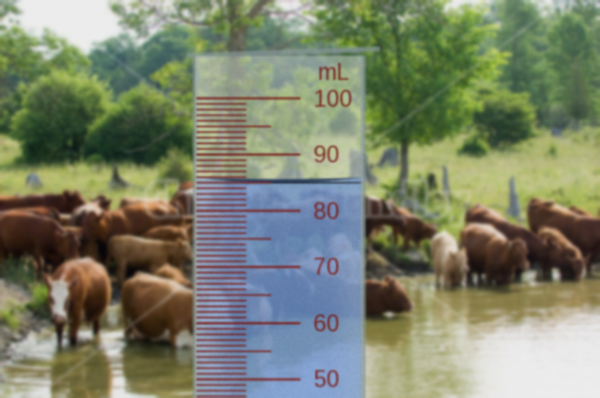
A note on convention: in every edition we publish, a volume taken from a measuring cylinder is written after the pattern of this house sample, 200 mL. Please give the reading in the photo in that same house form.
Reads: 85 mL
